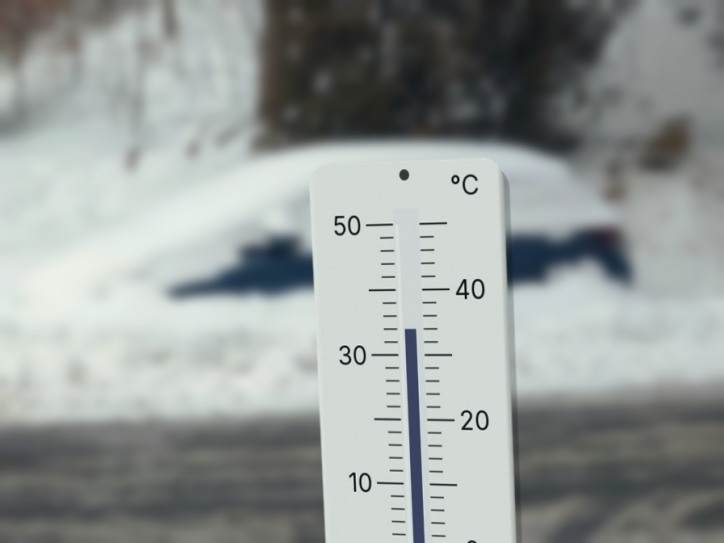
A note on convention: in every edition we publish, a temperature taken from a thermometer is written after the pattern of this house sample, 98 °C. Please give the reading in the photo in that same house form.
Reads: 34 °C
